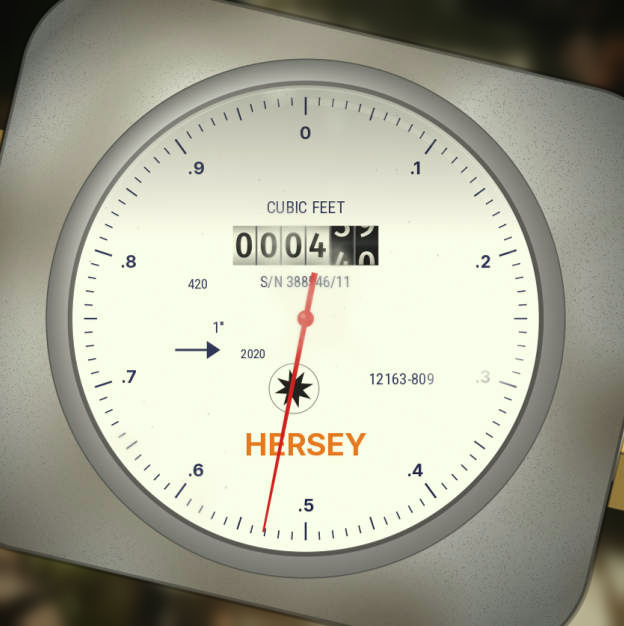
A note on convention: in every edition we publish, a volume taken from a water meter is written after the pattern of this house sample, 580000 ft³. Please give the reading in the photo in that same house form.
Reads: 439.53 ft³
